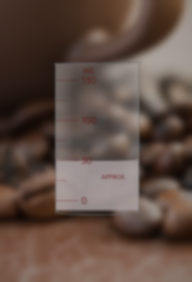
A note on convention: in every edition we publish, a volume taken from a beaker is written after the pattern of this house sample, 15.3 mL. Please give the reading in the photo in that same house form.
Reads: 50 mL
